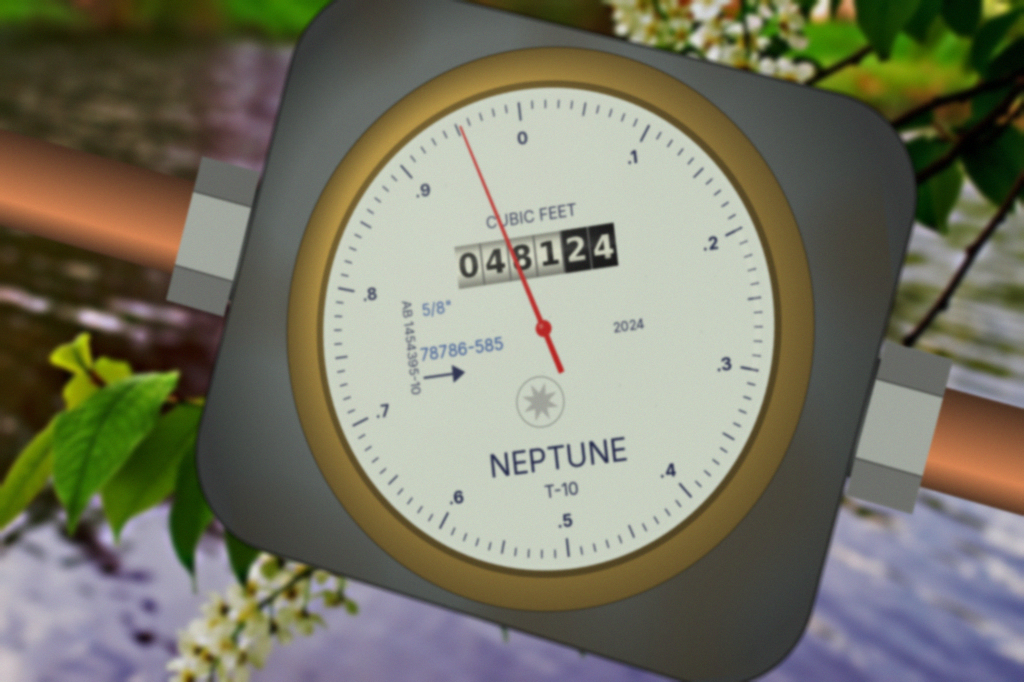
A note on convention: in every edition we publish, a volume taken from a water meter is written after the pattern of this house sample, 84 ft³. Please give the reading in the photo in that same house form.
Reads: 48123.95 ft³
